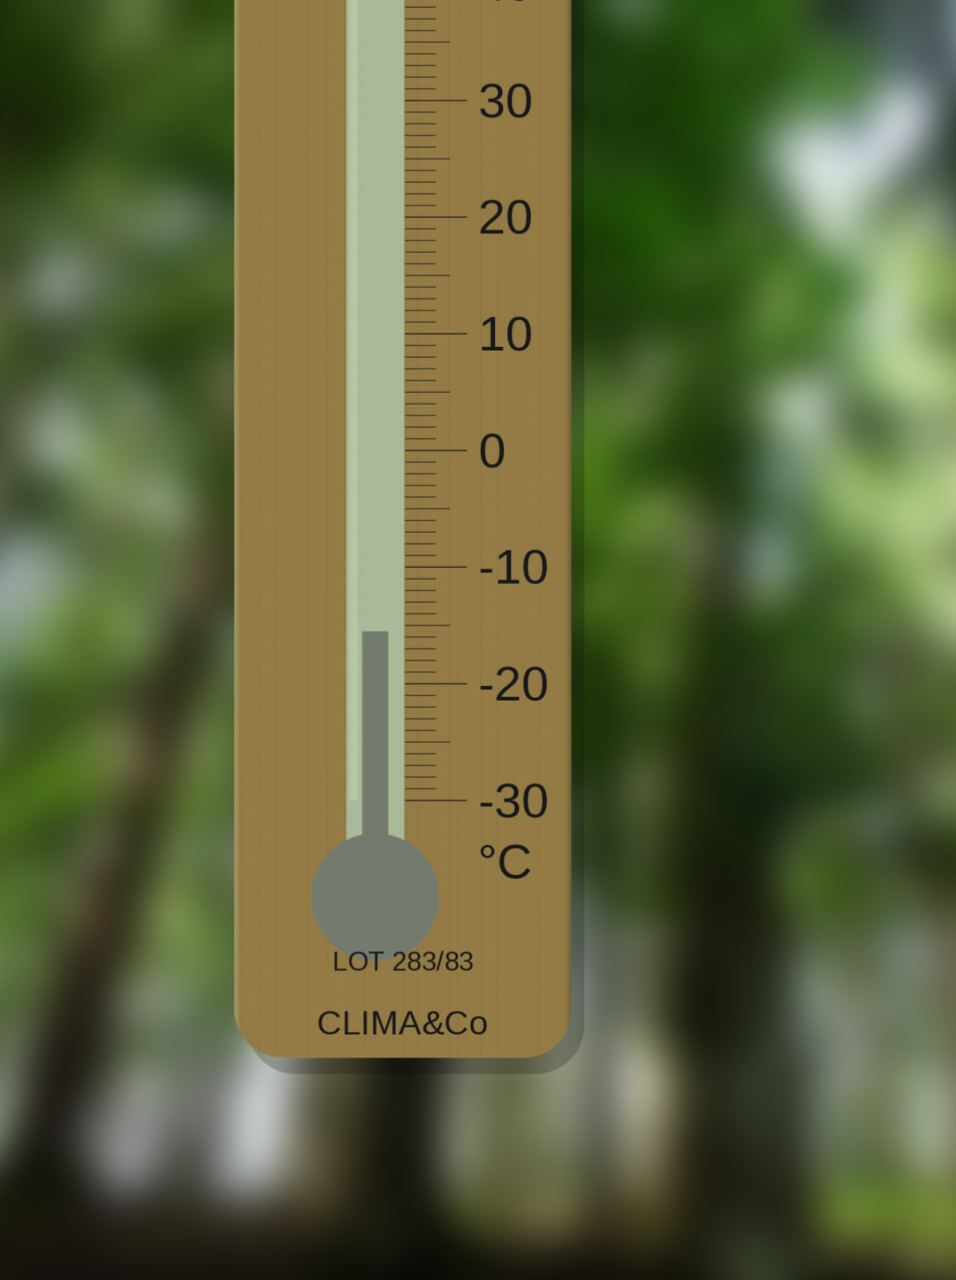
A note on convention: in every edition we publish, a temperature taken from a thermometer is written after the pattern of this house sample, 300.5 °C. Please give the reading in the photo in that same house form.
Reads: -15.5 °C
